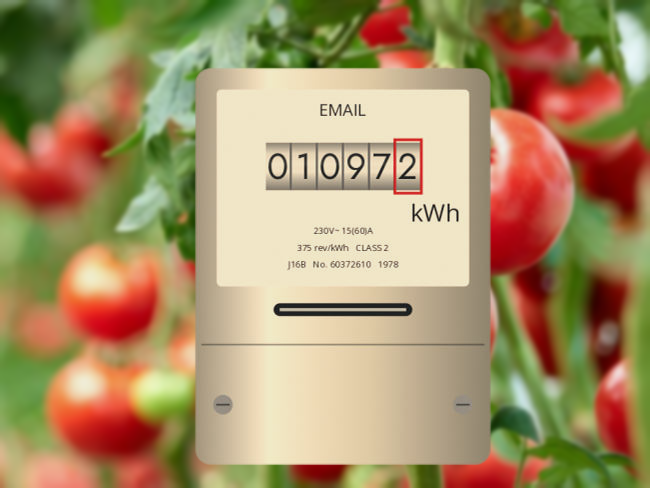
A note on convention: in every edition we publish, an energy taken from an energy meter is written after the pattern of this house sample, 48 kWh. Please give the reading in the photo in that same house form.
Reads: 1097.2 kWh
